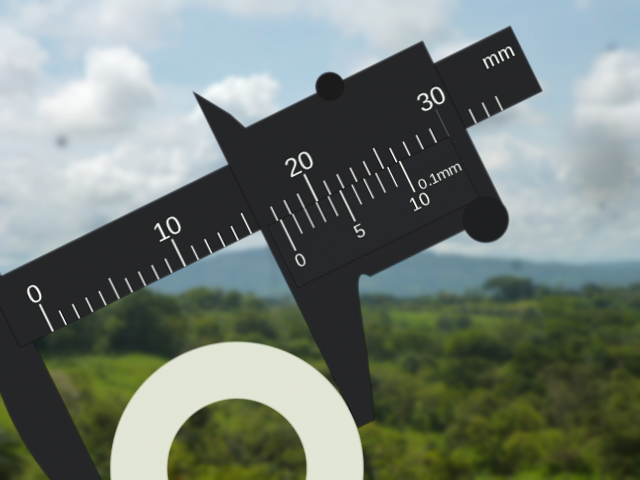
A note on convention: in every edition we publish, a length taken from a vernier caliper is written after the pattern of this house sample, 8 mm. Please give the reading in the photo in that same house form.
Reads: 17.2 mm
